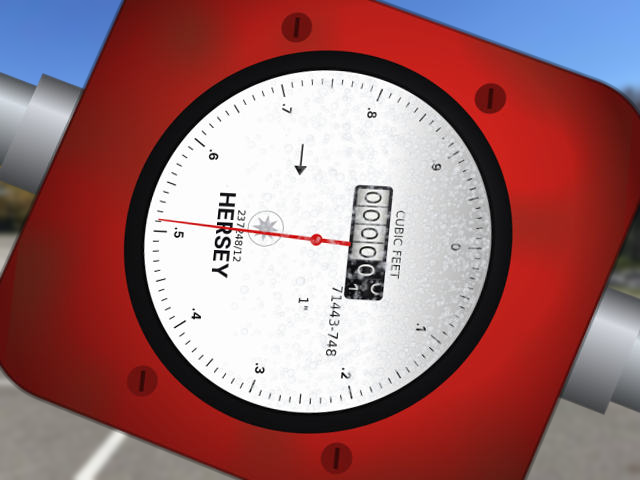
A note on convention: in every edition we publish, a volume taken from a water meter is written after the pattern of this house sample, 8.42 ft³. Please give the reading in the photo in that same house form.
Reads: 0.51 ft³
